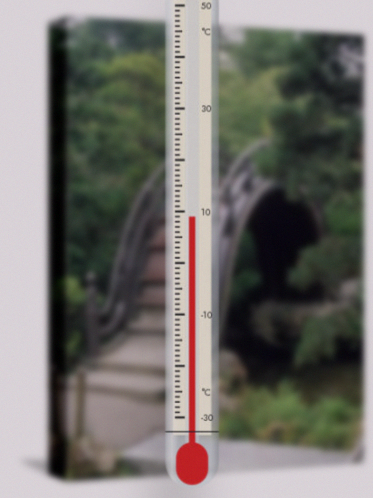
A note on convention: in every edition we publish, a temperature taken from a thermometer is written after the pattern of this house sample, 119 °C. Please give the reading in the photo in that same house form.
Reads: 9 °C
